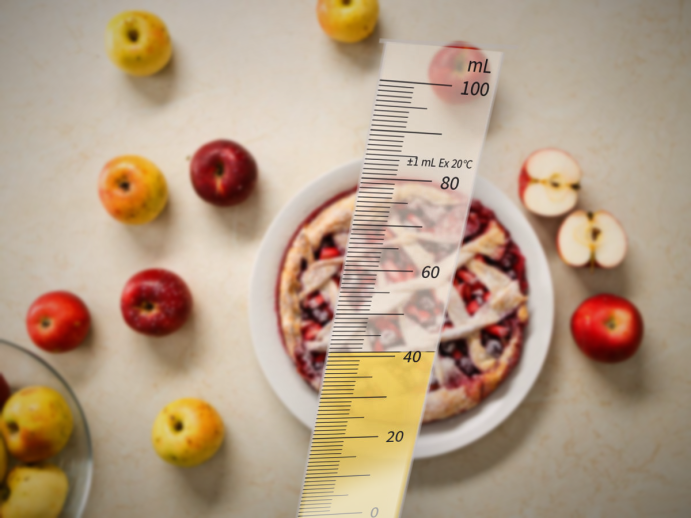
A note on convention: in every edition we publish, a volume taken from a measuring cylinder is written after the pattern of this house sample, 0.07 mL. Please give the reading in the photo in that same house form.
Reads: 41 mL
